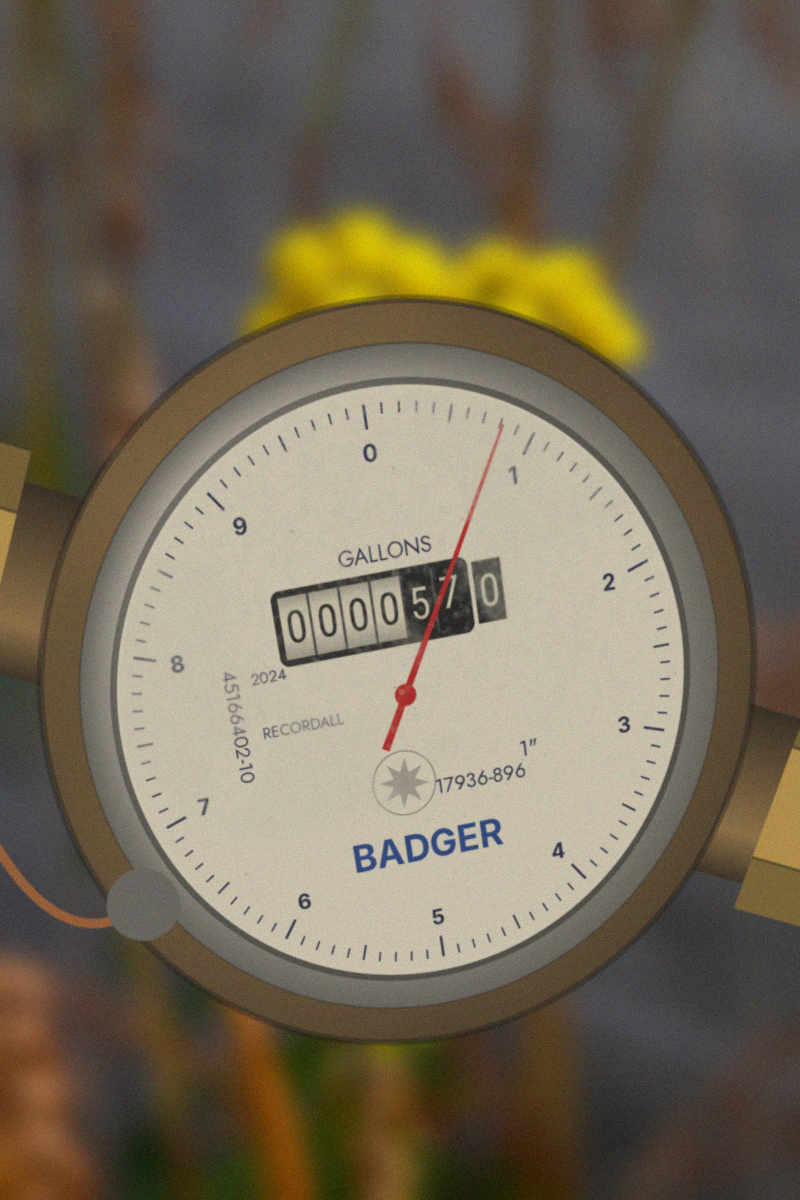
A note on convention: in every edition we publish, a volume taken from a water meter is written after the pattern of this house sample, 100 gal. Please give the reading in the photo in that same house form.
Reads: 570.8 gal
